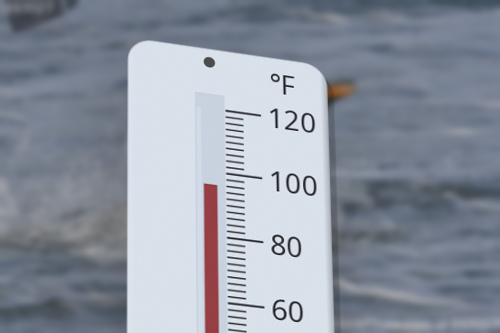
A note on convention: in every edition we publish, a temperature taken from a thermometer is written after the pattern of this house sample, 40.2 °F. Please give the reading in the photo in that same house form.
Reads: 96 °F
